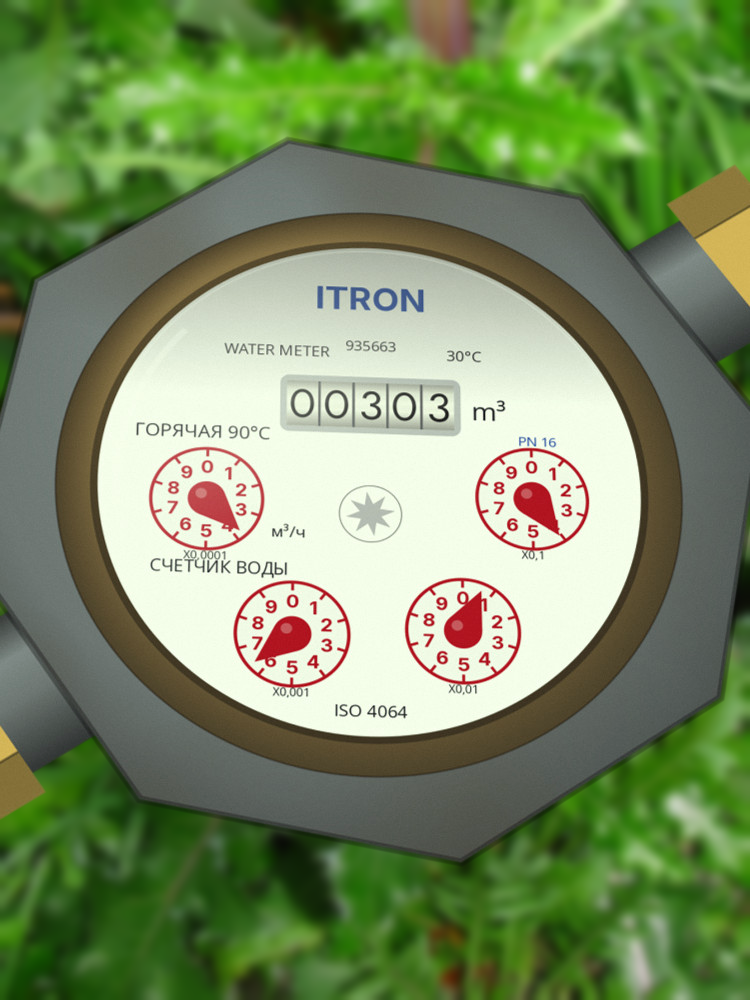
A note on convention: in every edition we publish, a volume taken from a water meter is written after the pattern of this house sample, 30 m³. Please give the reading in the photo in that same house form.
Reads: 303.4063 m³
